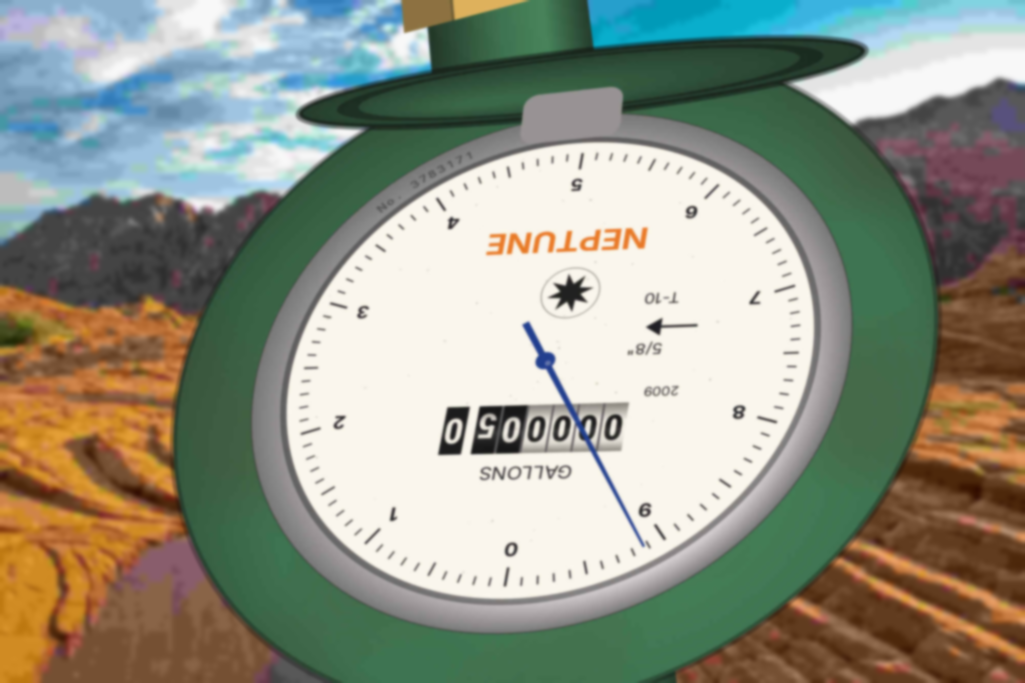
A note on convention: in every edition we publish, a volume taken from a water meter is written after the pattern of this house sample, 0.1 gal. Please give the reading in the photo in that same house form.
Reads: 49.1 gal
